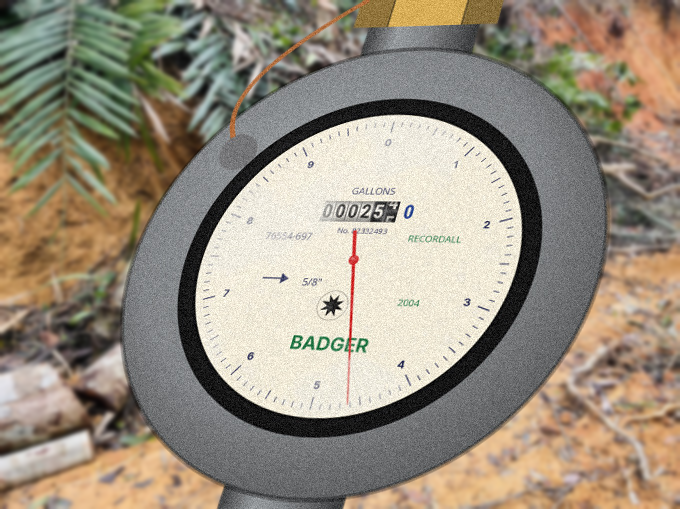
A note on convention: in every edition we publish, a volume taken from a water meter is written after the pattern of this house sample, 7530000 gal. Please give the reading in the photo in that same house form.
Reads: 2544.6 gal
